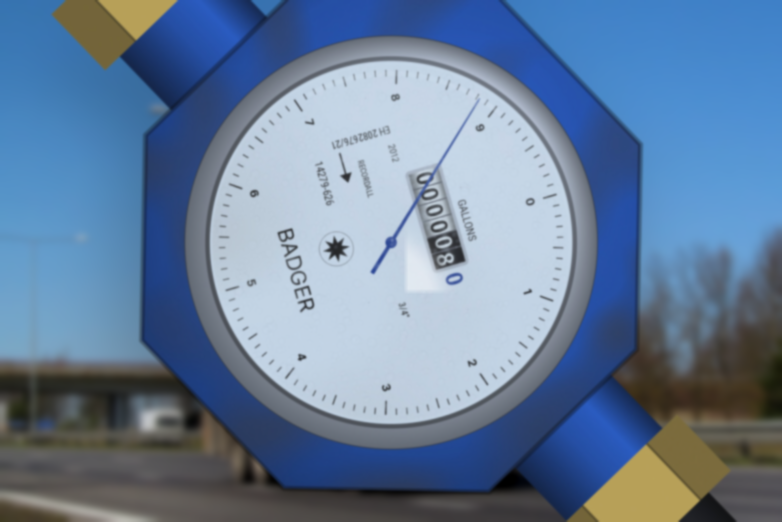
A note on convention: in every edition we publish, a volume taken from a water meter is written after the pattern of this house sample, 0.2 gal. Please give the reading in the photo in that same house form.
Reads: 78.8 gal
